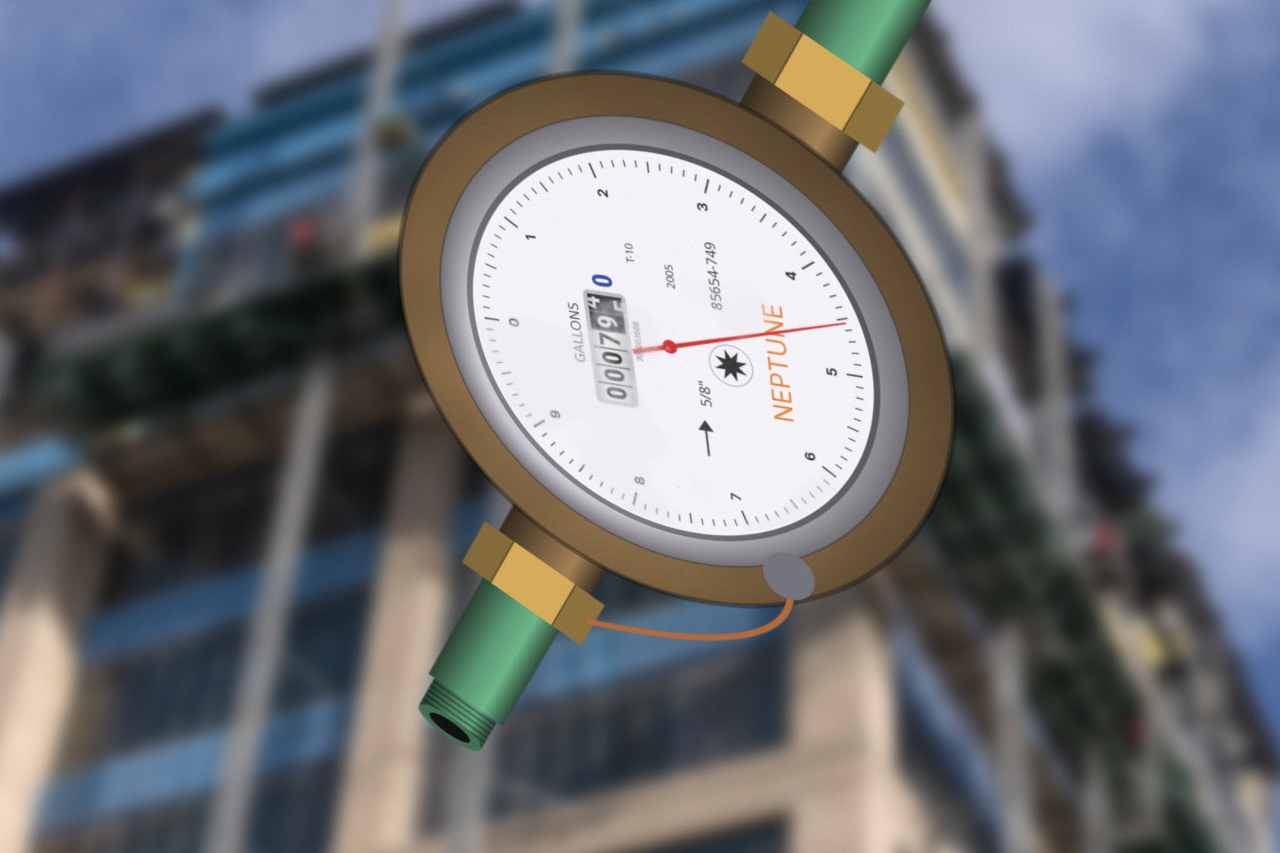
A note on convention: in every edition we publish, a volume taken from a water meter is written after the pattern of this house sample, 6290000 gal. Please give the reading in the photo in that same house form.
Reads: 7944.5 gal
